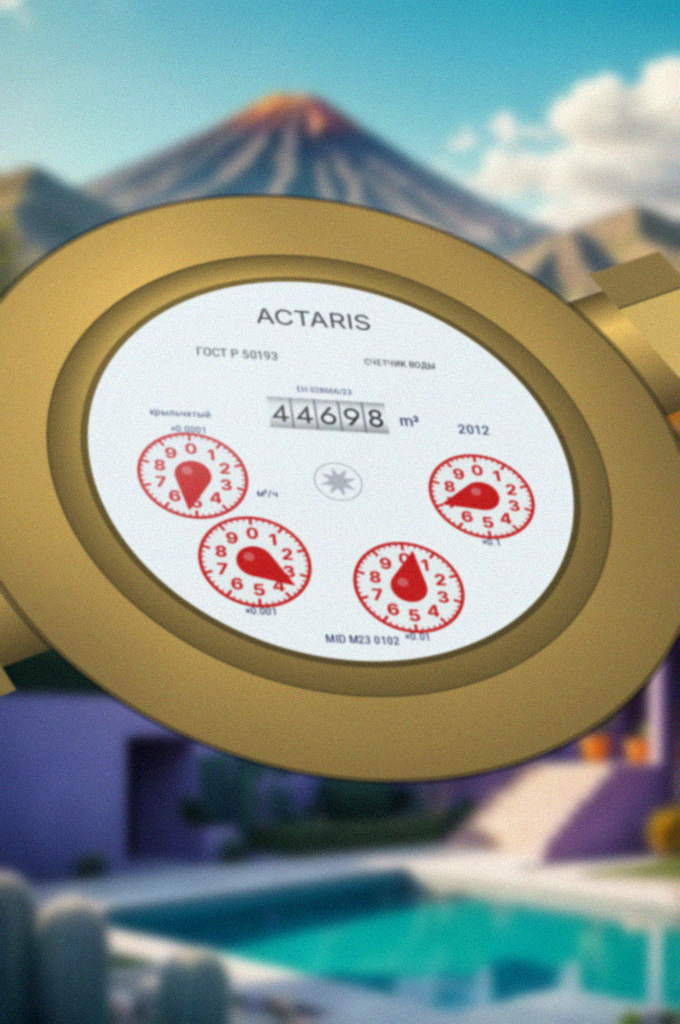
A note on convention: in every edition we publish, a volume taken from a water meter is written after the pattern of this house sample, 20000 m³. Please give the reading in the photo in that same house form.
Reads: 44698.7035 m³
